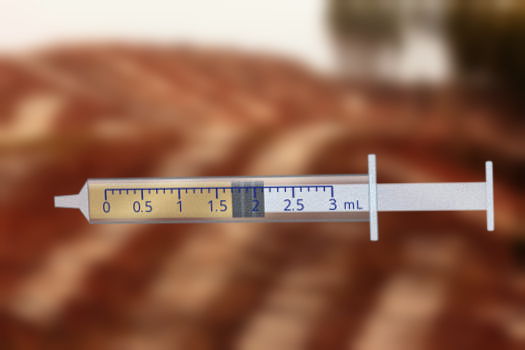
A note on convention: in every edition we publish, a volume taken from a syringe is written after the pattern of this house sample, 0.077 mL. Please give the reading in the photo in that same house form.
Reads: 1.7 mL
